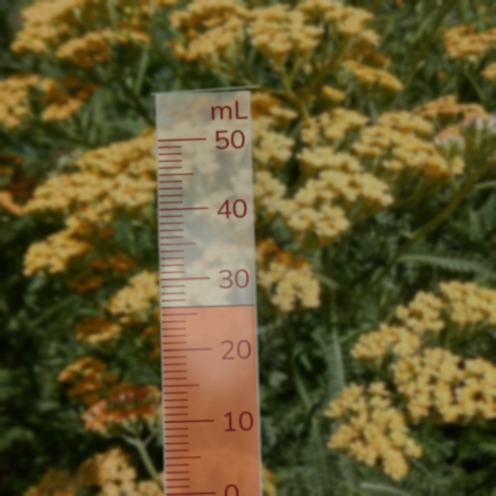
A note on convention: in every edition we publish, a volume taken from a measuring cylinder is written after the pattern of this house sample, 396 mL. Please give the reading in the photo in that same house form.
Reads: 26 mL
